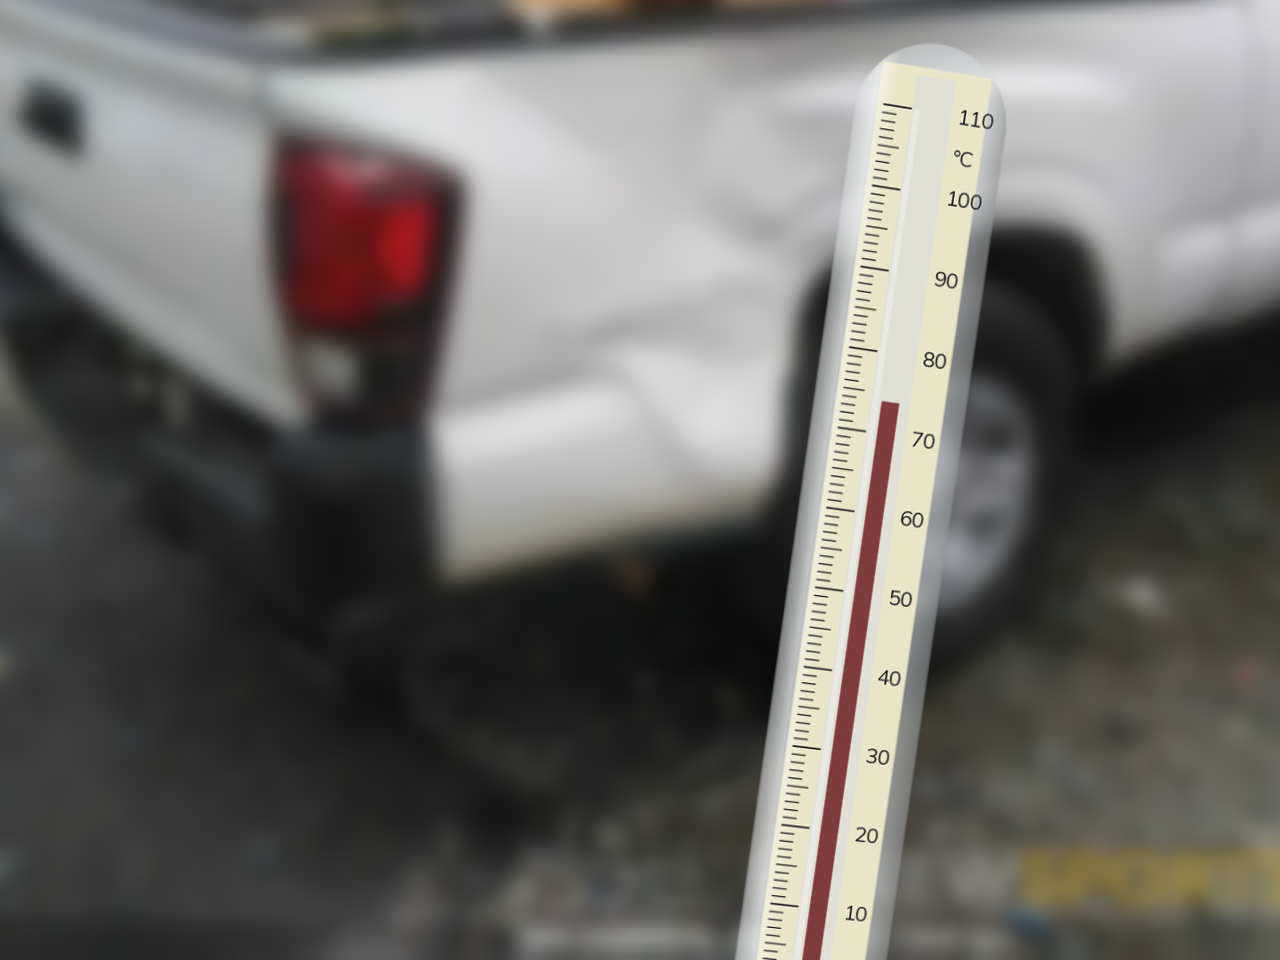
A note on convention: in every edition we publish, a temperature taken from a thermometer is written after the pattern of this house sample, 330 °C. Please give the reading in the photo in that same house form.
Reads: 74 °C
